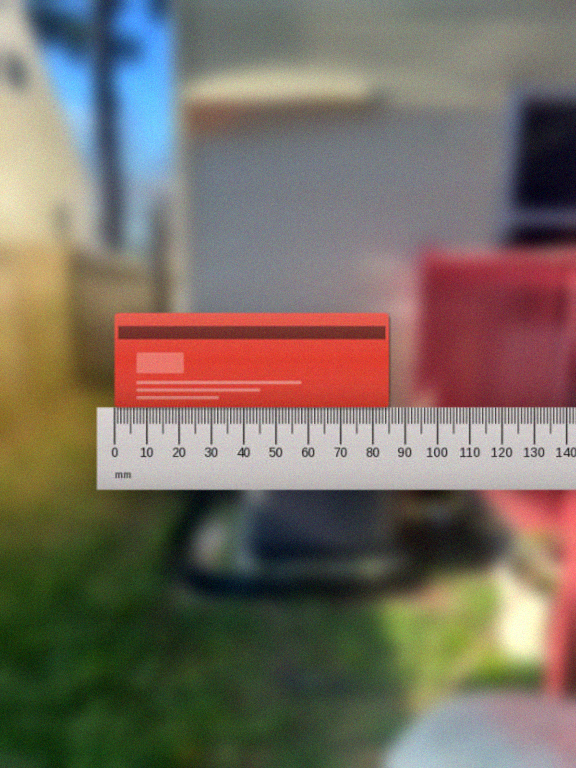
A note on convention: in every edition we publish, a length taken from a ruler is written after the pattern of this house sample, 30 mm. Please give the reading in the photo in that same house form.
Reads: 85 mm
